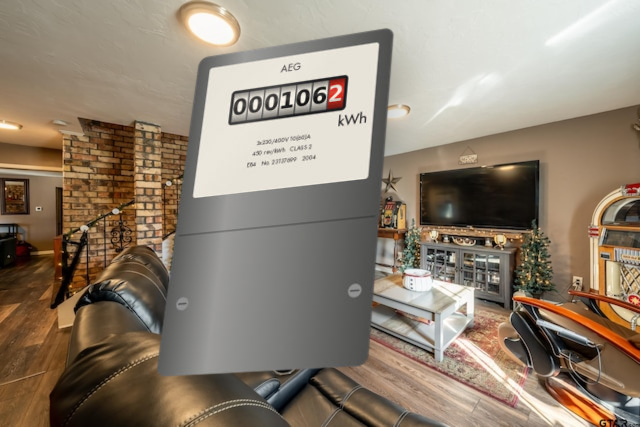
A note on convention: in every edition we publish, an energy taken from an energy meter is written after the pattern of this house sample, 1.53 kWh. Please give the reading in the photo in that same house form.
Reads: 106.2 kWh
